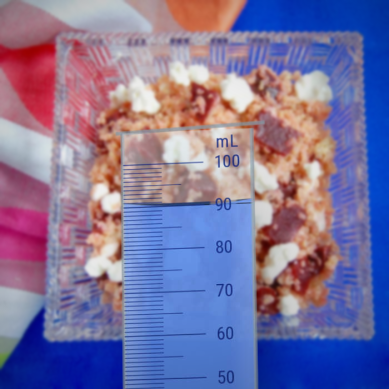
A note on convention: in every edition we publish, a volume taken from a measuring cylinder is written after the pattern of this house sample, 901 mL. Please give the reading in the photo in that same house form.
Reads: 90 mL
